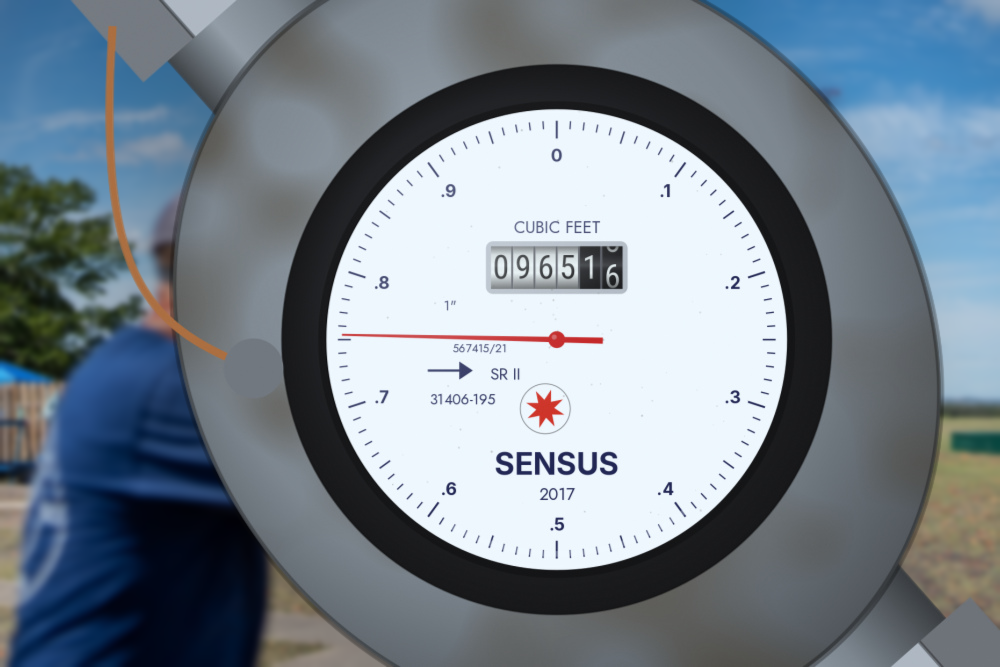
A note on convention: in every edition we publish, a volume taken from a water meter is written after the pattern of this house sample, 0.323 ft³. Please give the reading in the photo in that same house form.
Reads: 96515.75 ft³
